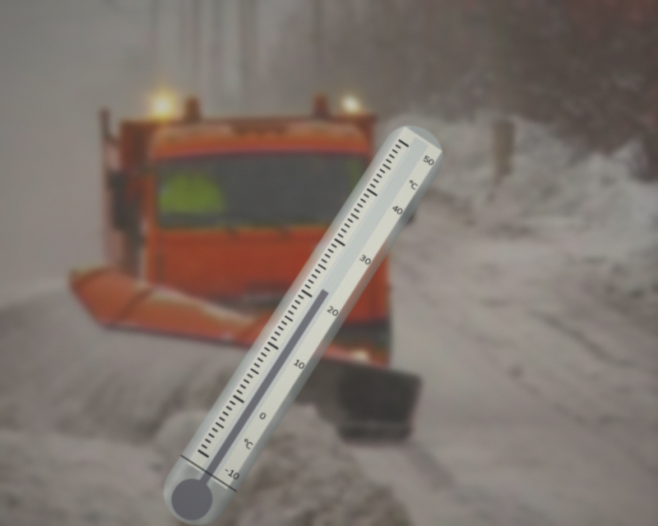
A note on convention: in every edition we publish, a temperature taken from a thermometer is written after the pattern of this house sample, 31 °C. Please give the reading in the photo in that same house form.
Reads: 22 °C
